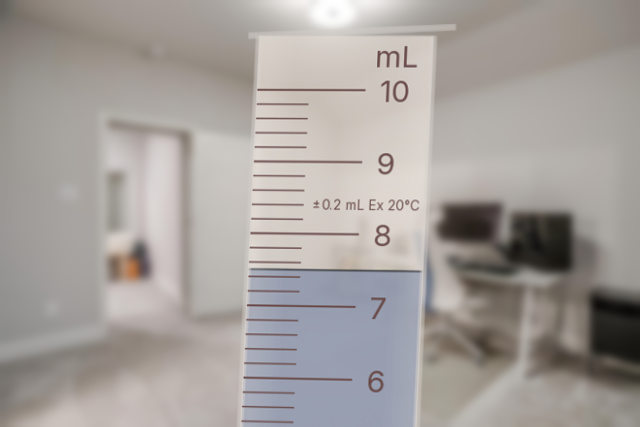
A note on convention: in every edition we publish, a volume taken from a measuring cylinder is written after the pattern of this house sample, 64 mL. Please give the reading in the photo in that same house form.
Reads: 7.5 mL
